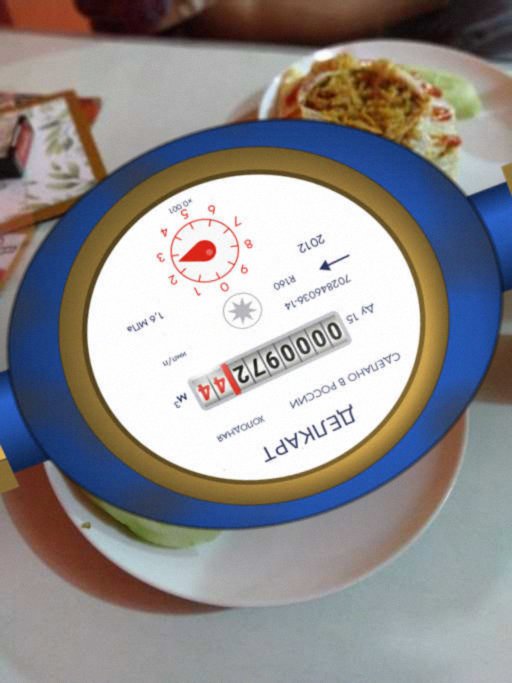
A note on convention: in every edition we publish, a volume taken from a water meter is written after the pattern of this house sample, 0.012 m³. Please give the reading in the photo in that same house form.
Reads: 972.442 m³
